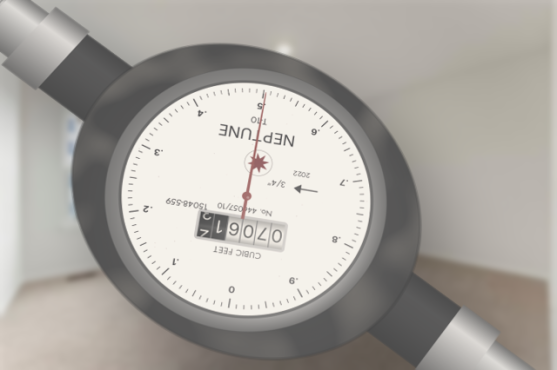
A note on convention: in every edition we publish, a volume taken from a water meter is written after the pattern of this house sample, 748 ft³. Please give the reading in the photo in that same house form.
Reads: 70612.50 ft³
